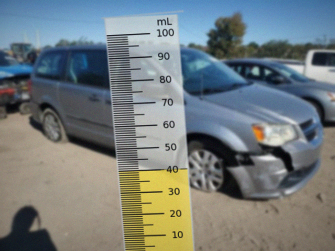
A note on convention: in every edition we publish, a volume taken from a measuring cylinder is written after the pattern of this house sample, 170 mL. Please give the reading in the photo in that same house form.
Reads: 40 mL
